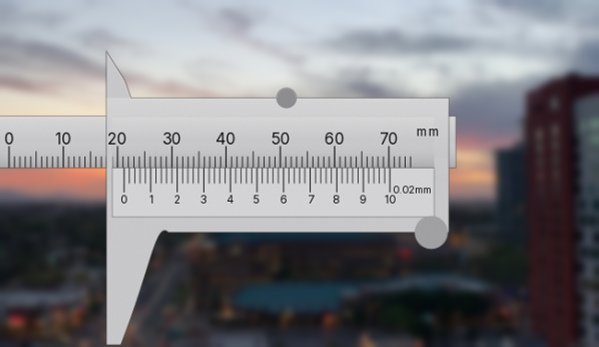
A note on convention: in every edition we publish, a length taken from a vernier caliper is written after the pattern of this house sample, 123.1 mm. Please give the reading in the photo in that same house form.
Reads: 21.2 mm
